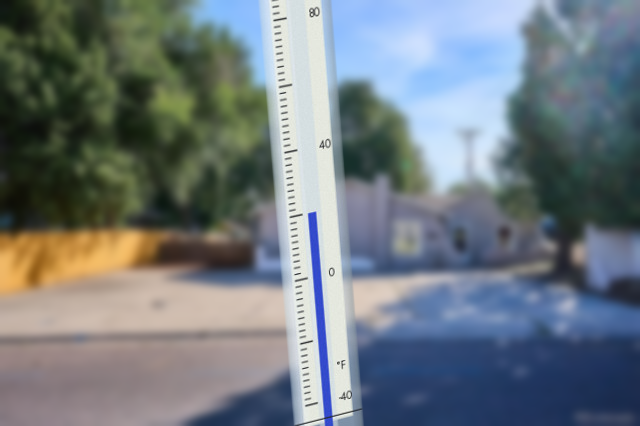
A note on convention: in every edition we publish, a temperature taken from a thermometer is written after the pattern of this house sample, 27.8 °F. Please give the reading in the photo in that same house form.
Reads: 20 °F
